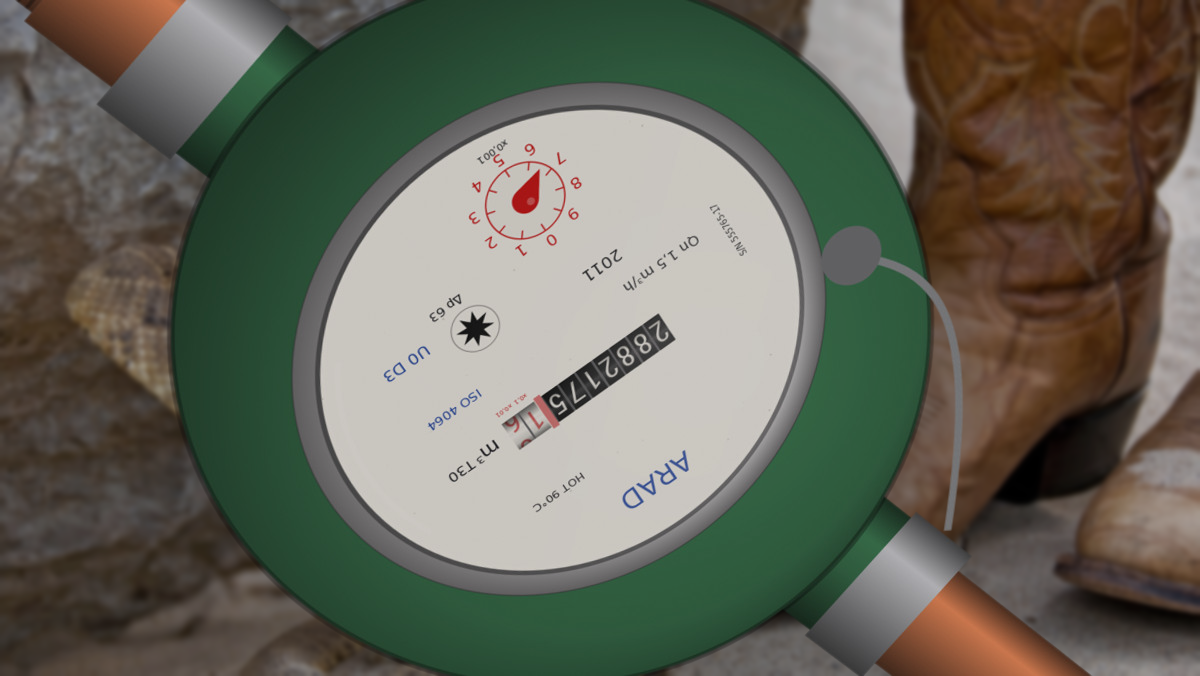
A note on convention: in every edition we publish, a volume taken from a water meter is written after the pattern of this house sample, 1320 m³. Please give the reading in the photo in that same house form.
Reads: 2882175.156 m³
